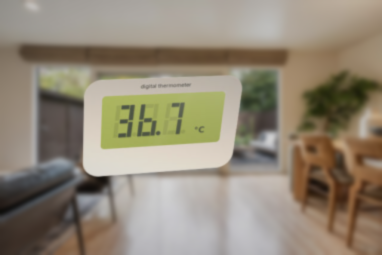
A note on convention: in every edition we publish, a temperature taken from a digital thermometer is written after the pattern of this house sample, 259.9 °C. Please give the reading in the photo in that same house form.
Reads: 36.7 °C
